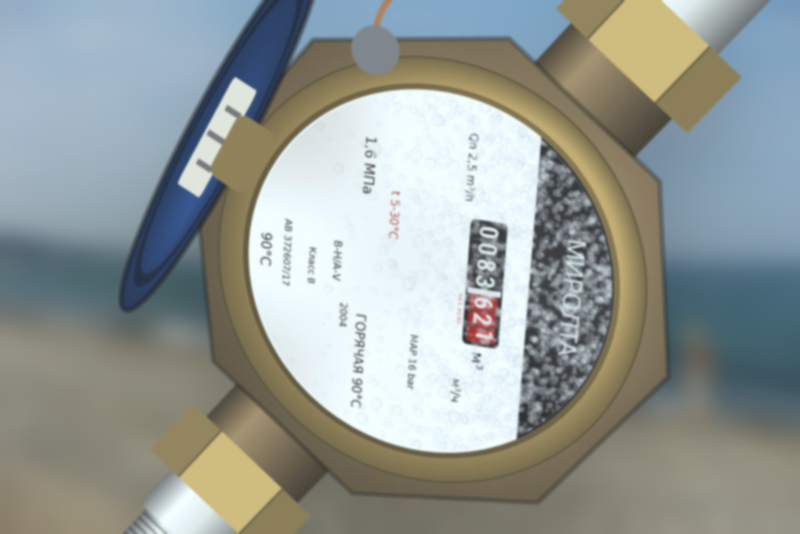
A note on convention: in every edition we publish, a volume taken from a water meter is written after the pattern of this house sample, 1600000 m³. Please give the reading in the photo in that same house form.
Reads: 83.621 m³
